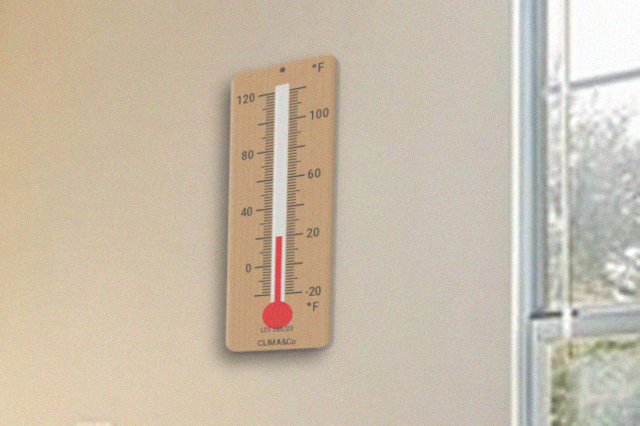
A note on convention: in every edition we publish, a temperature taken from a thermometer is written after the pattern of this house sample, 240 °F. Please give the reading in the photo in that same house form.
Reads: 20 °F
